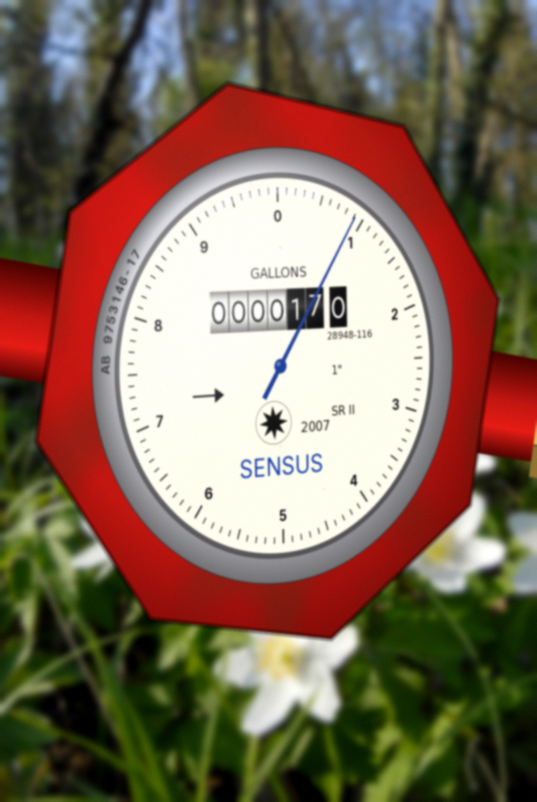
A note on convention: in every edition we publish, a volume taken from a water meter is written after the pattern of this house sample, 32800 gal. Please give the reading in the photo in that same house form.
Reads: 170.9 gal
